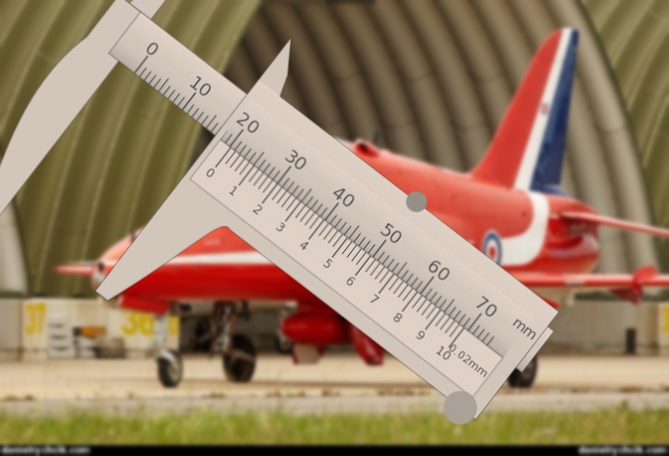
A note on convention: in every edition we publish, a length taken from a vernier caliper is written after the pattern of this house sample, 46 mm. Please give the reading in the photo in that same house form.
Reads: 20.2 mm
